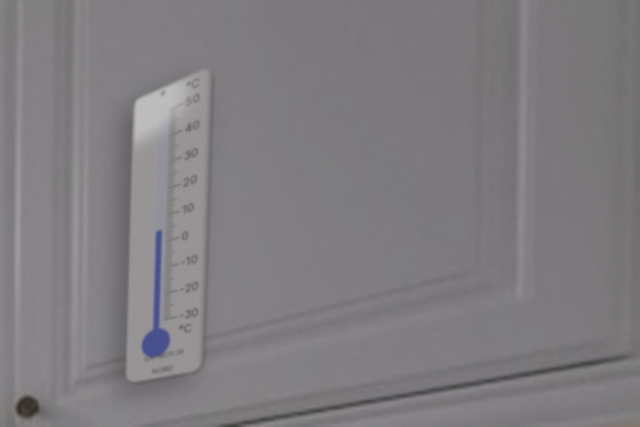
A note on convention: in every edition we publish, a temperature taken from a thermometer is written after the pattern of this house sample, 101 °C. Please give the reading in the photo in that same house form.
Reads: 5 °C
